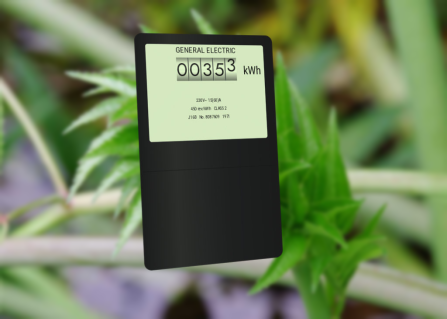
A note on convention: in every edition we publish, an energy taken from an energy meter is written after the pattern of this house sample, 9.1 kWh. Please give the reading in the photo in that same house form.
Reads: 353 kWh
